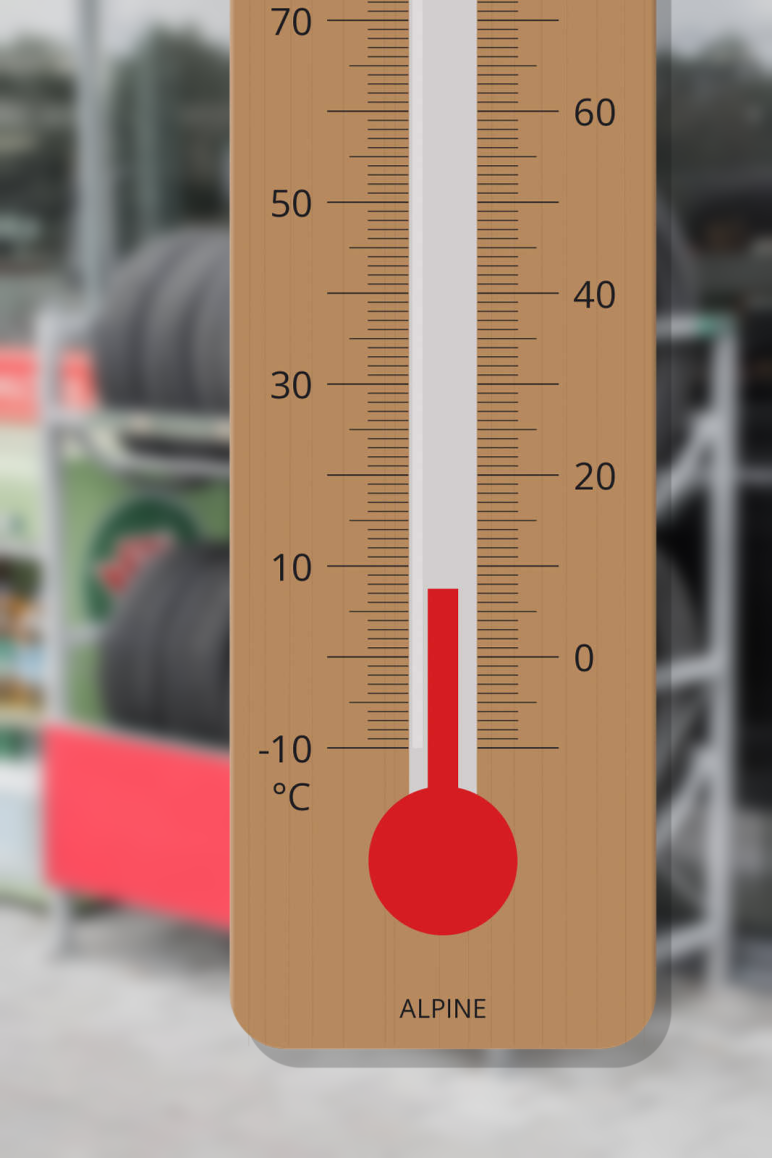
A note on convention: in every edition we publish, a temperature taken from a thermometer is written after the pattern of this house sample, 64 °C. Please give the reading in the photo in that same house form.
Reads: 7.5 °C
